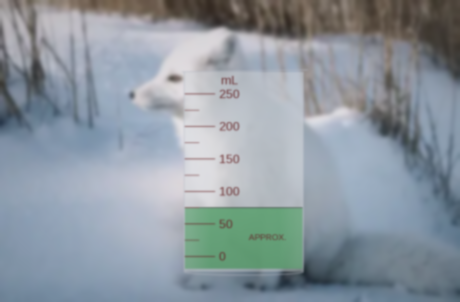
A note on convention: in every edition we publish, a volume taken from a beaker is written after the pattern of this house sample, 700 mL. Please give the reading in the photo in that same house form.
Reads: 75 mL
